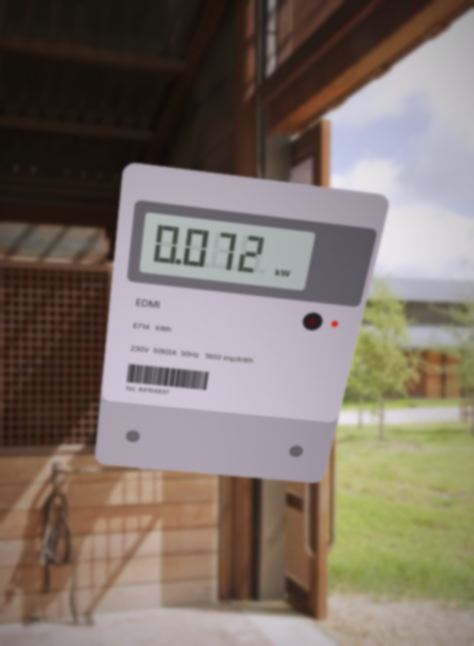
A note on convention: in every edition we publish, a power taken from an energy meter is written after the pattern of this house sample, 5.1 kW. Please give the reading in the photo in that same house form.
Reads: 0.072 kW
